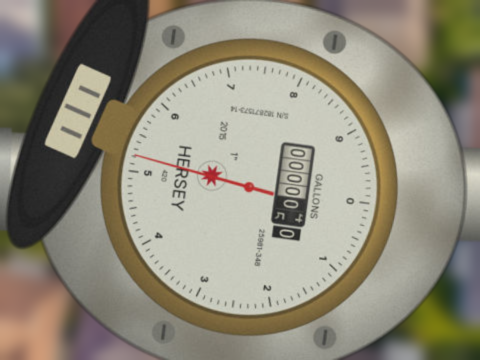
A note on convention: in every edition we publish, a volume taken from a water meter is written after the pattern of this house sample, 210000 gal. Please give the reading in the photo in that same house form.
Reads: 45.2 gal
